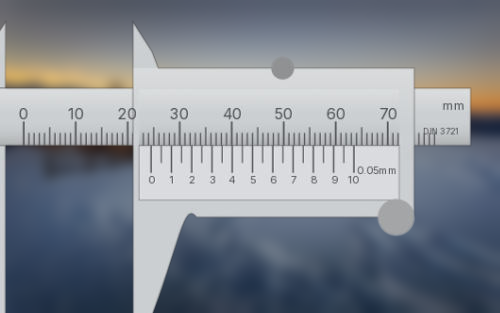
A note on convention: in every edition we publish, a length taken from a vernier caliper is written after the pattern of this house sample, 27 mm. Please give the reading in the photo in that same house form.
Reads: 24.5 mm
